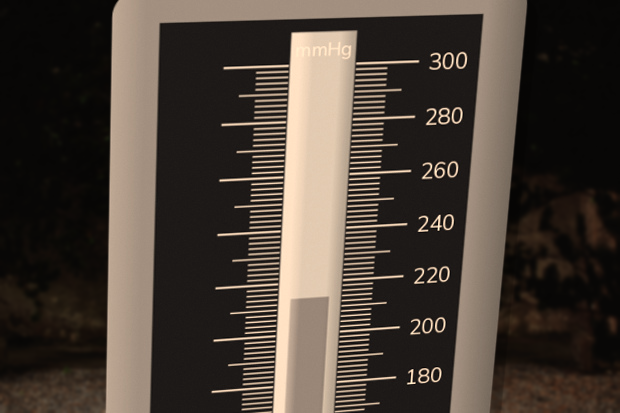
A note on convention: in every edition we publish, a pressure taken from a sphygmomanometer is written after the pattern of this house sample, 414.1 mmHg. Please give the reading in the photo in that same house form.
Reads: 214 mmHg
